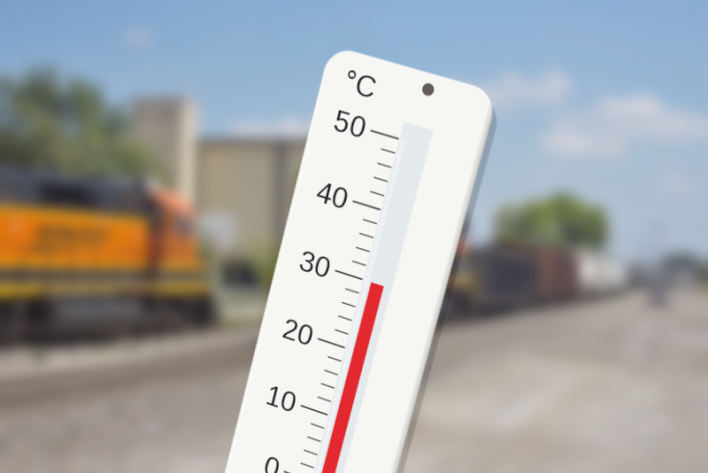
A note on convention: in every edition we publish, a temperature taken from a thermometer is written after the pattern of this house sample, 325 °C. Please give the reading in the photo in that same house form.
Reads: 30 °C
